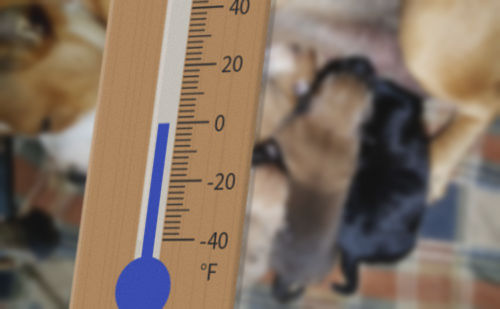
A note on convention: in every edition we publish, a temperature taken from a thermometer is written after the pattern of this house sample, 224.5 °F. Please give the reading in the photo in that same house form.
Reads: 0 °F
